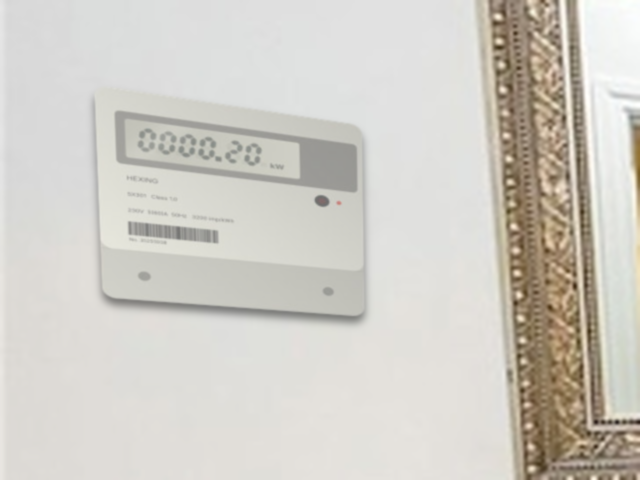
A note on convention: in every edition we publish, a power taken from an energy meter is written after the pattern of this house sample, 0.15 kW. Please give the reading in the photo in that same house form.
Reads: 0.20 kW
